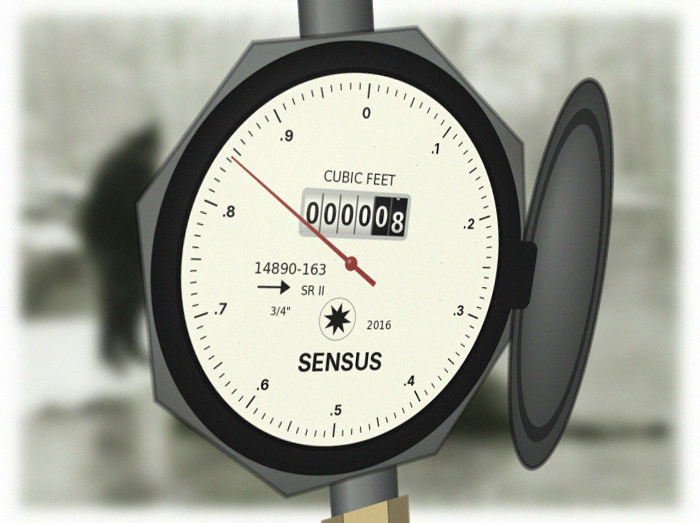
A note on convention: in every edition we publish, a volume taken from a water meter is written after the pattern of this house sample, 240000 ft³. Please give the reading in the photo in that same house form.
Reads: 7.84 ft³
